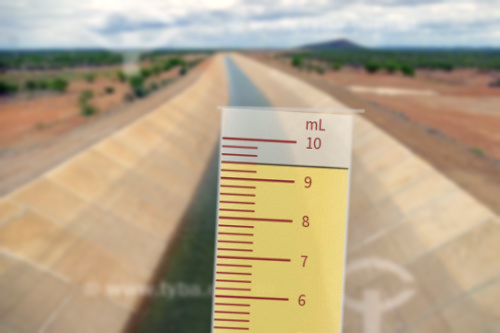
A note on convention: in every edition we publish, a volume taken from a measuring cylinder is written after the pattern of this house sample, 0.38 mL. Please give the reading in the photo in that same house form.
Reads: 9.4 mL
